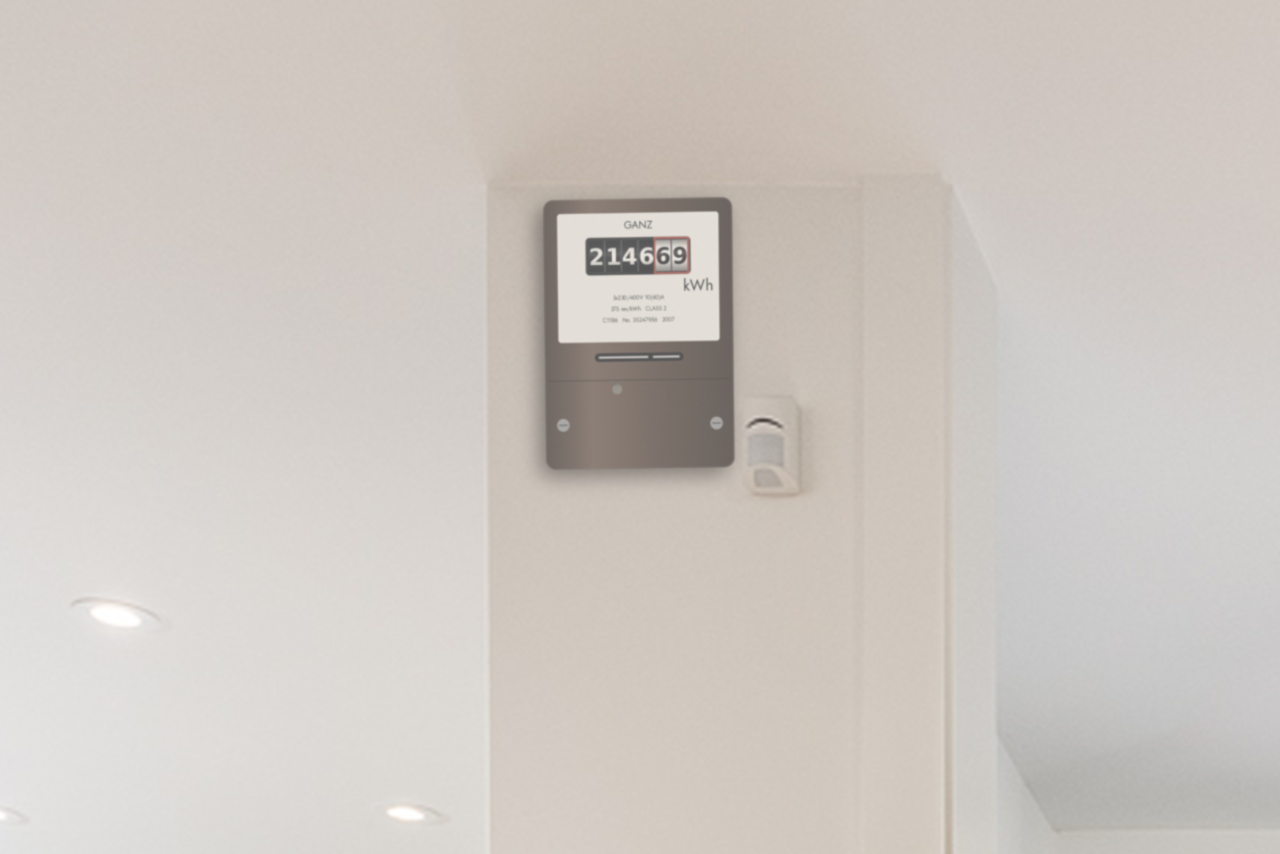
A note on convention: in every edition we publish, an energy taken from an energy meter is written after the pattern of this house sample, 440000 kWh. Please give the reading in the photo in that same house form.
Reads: 2146.69 kWh
